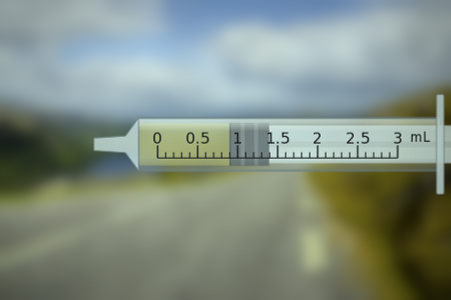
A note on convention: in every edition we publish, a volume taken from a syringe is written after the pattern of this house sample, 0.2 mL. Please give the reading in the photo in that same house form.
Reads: 0.9 mL
